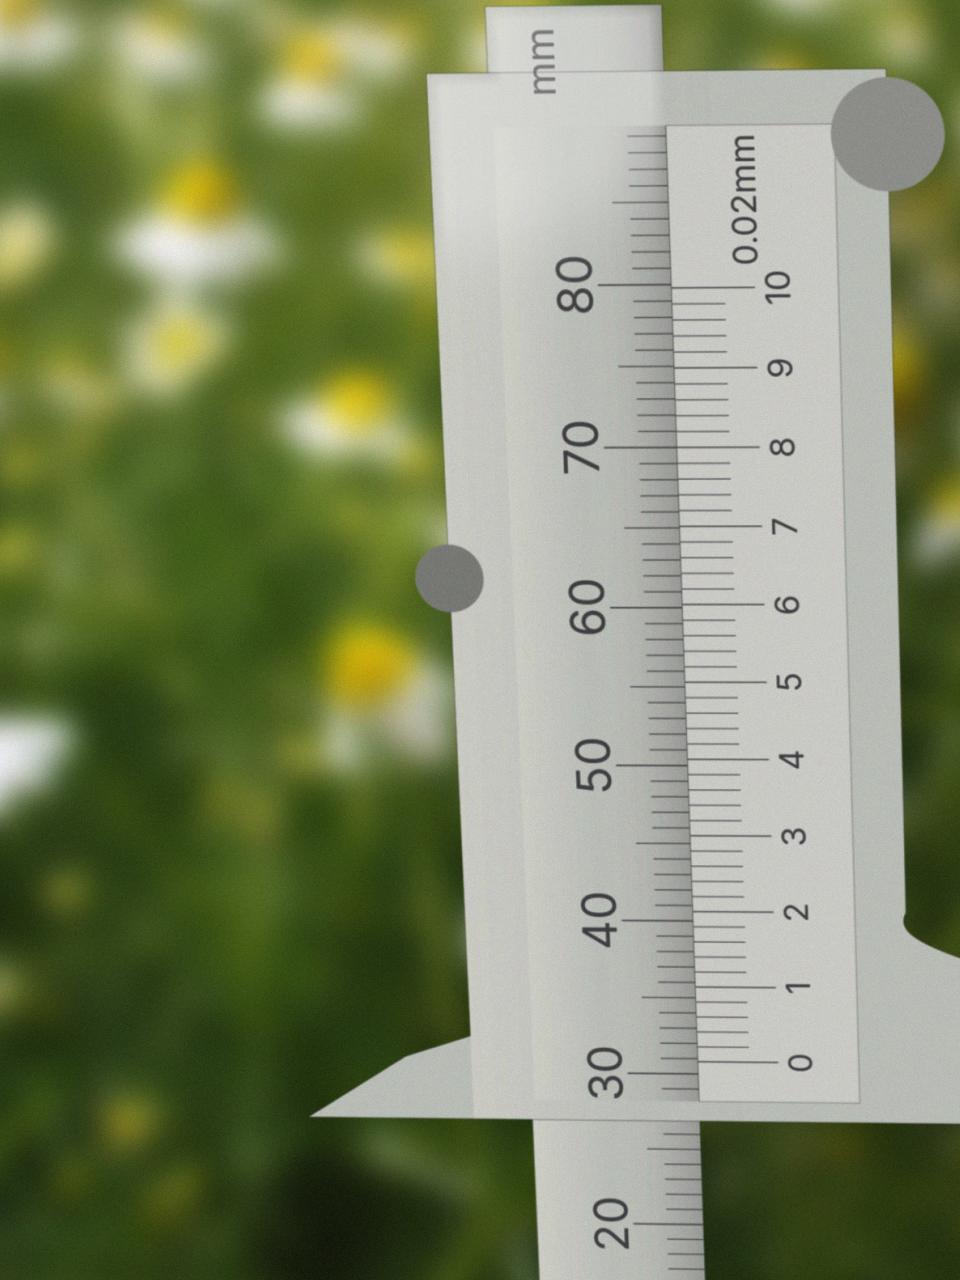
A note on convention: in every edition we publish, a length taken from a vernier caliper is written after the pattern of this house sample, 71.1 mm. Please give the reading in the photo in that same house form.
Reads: 30.8 mm
